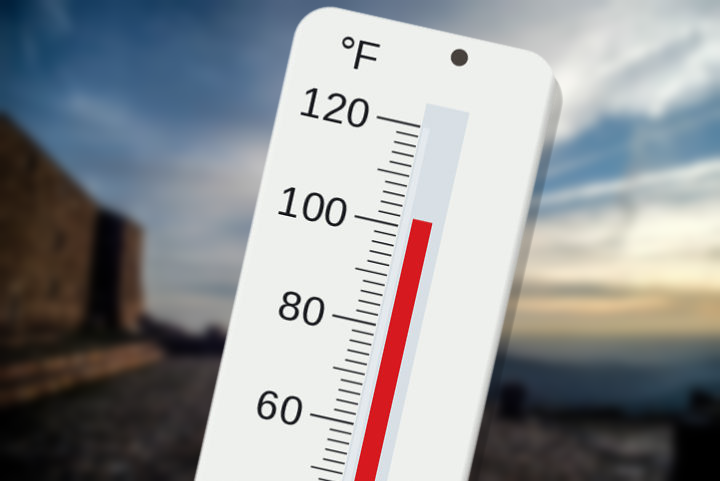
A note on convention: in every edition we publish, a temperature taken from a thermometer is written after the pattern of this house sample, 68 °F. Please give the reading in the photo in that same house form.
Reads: 102 °F
